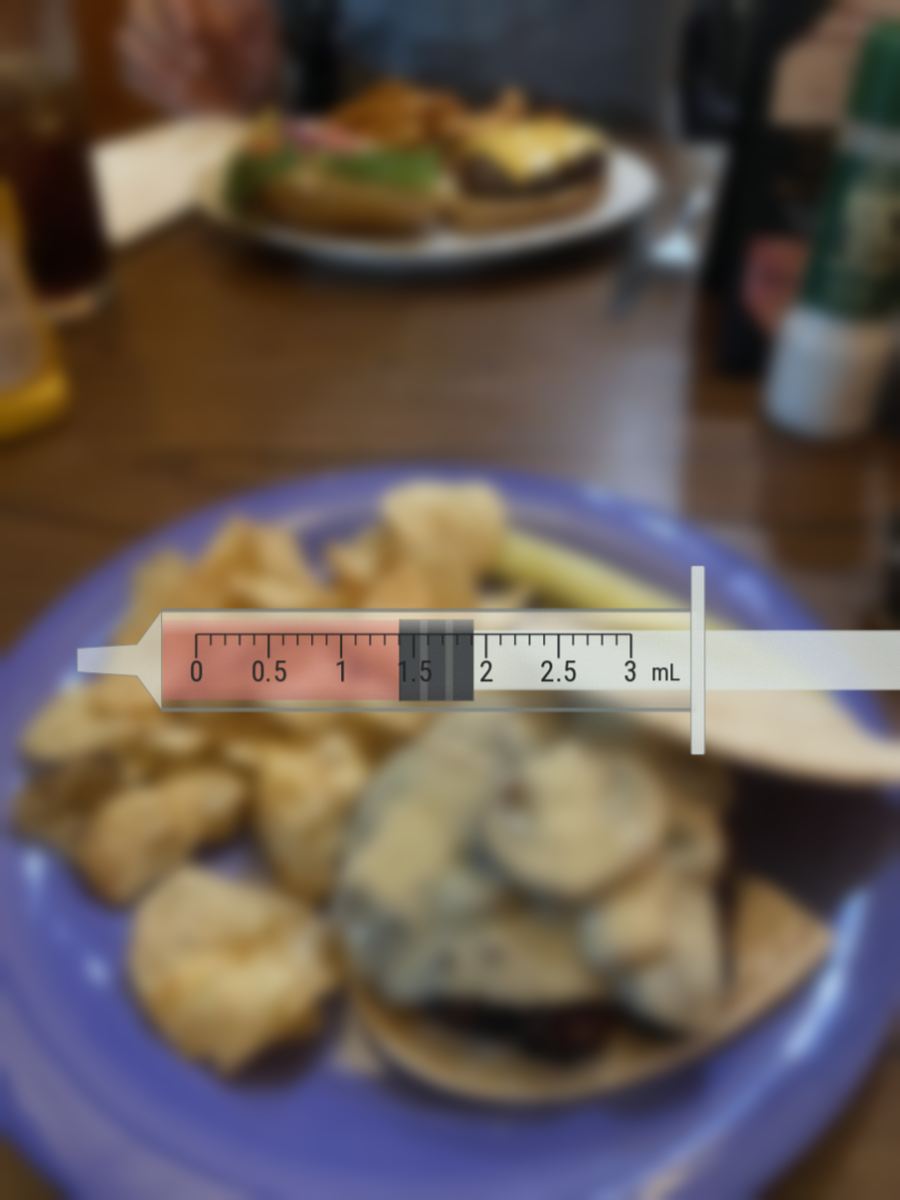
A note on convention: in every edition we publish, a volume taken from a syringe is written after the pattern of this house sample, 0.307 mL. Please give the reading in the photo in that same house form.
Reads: 1.4 mL
